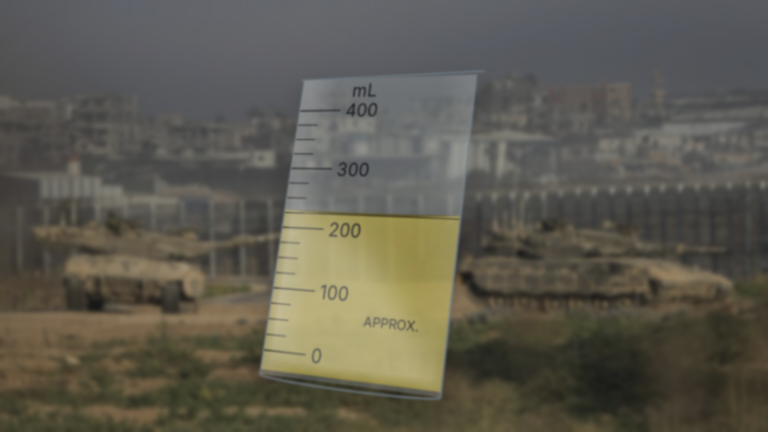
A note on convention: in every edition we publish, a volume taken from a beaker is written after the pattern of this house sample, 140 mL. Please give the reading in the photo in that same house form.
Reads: 225 mL
